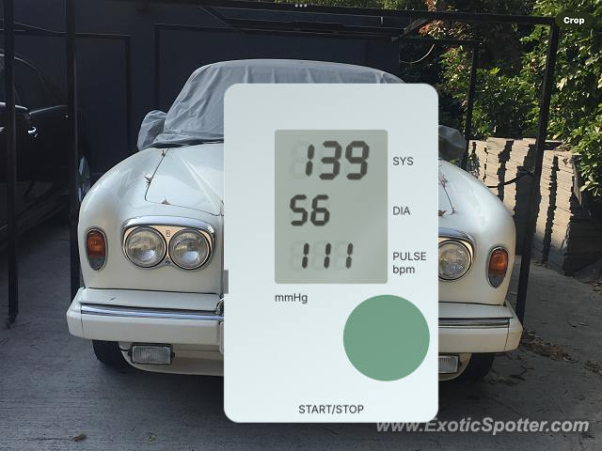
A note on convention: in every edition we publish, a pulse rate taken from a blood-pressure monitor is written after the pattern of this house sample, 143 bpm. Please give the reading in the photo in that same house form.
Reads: 111 bpm
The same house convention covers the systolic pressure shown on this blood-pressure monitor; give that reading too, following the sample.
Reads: 139 mmHg
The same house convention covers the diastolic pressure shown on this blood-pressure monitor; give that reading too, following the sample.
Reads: 56 mmHg
